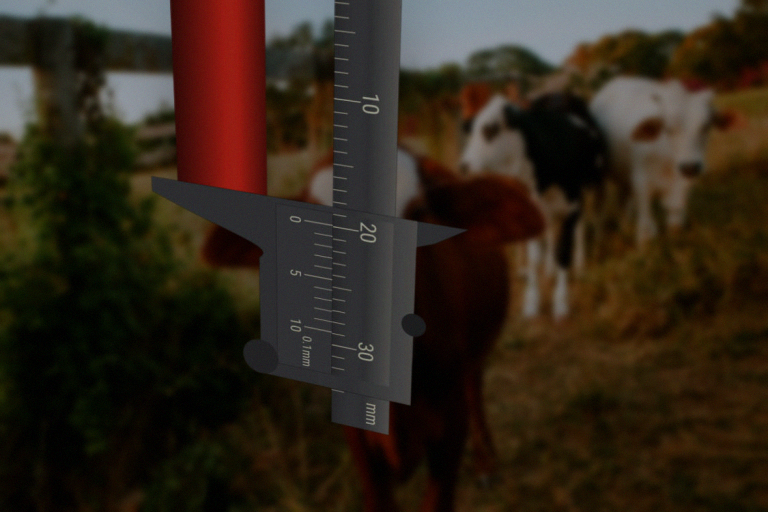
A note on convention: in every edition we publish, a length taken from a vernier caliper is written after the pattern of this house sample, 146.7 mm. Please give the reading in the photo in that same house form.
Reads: 19.9 mm
